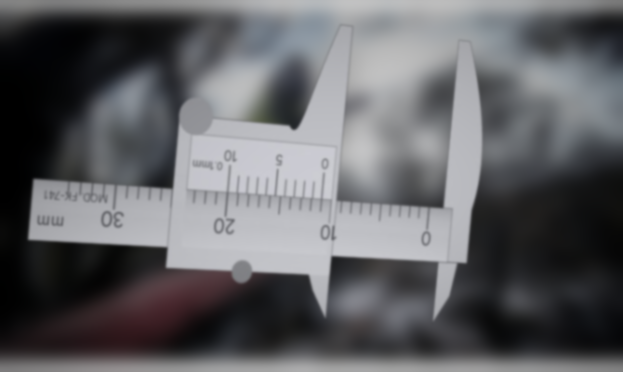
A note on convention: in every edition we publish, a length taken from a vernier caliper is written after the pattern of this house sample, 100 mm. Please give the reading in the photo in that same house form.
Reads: 11.0 mm
